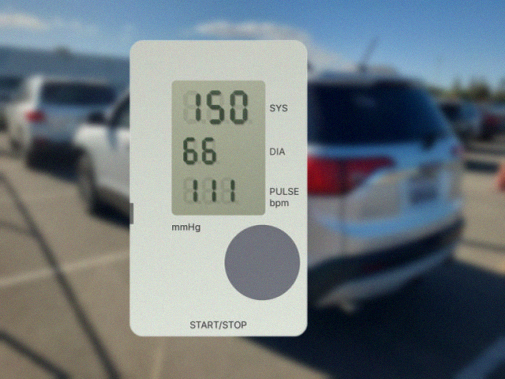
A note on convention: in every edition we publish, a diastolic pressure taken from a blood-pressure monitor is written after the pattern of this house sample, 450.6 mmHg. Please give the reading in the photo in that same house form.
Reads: 66 mmHg
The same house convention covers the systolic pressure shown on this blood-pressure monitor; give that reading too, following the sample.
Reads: 150 mmHg
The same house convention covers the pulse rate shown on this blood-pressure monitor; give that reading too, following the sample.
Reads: 111 bpm
